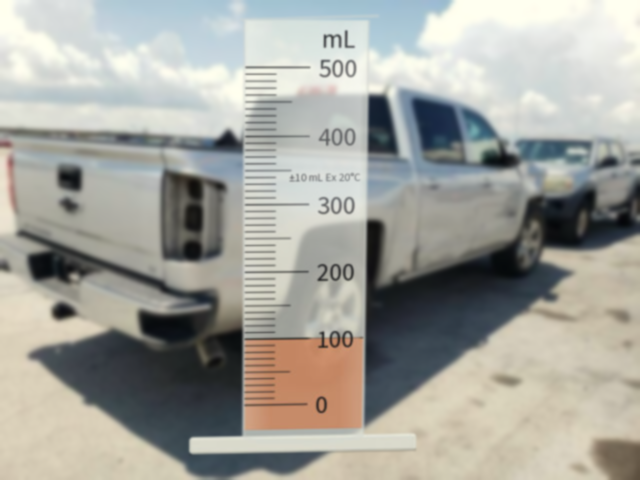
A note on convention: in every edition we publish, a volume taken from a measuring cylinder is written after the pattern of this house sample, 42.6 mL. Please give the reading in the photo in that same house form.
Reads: 100 mL
